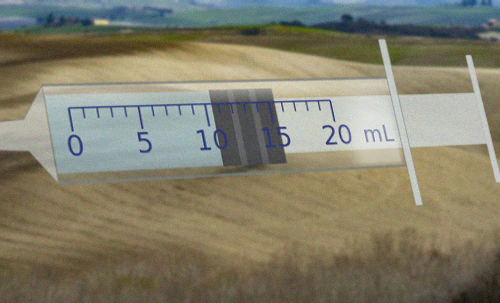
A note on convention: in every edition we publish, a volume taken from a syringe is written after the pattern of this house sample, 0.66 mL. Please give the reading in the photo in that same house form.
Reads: 10.5 mL
